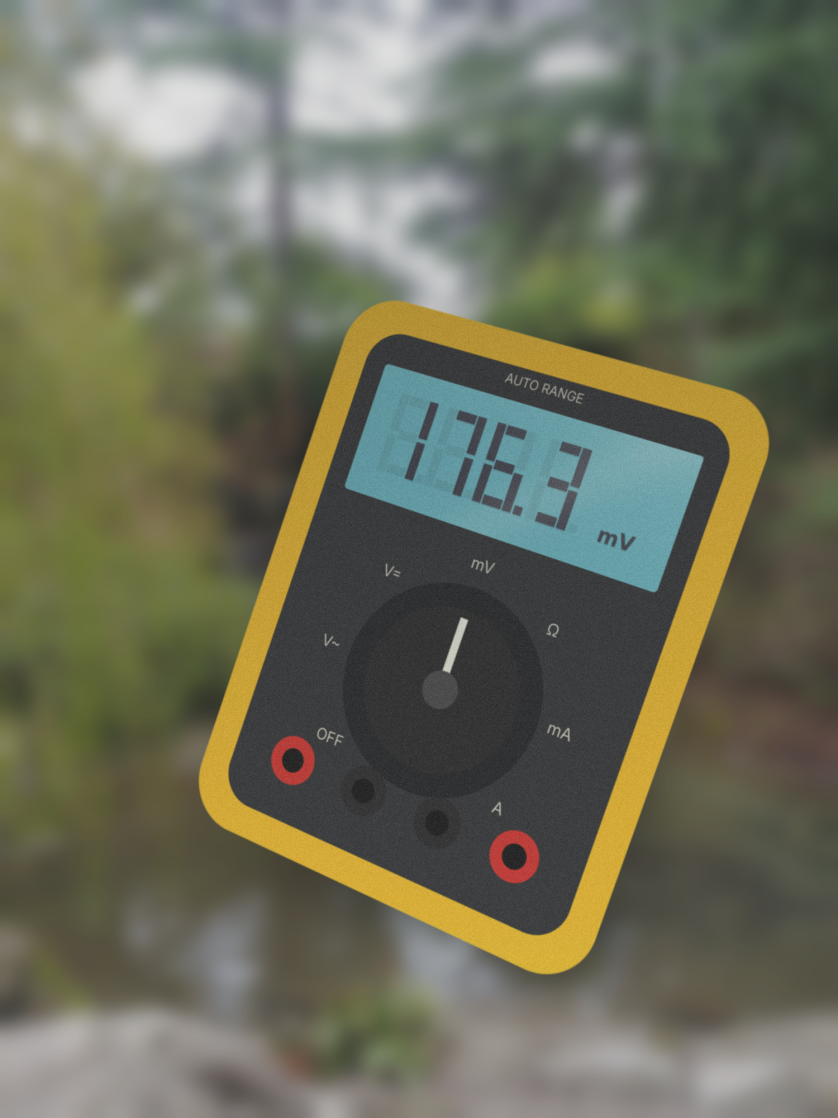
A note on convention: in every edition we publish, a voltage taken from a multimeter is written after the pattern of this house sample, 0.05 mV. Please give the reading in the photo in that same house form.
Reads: 176.3 mV
